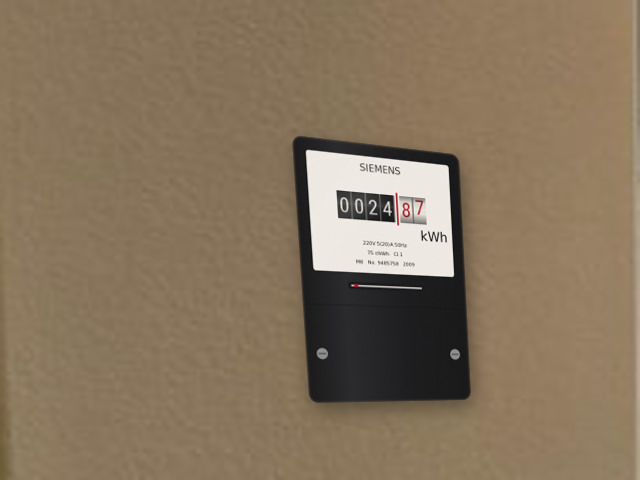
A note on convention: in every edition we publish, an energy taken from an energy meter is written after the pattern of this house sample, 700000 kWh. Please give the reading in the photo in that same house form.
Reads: 24.87 kWh
